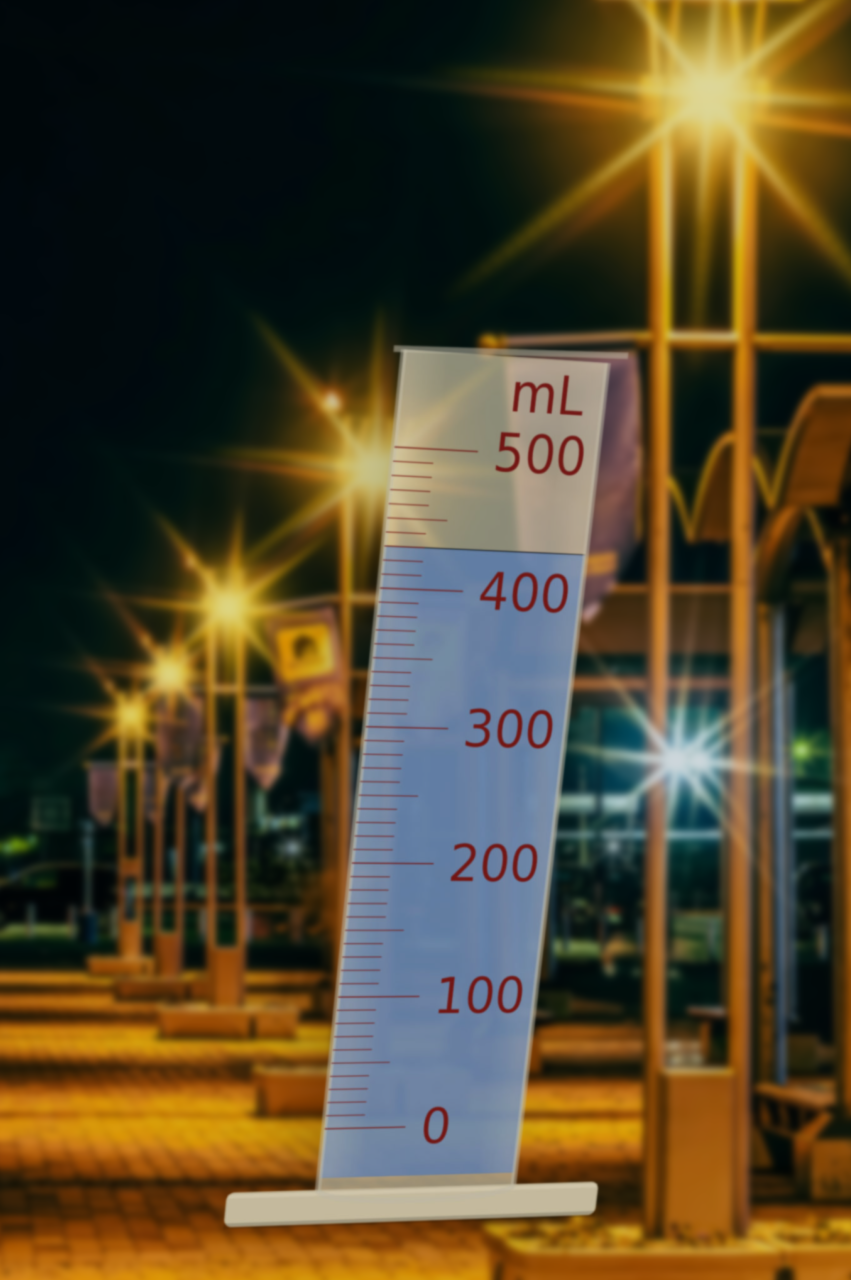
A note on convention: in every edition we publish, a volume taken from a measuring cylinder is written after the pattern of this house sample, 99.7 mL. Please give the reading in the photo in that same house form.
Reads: 430 mL
